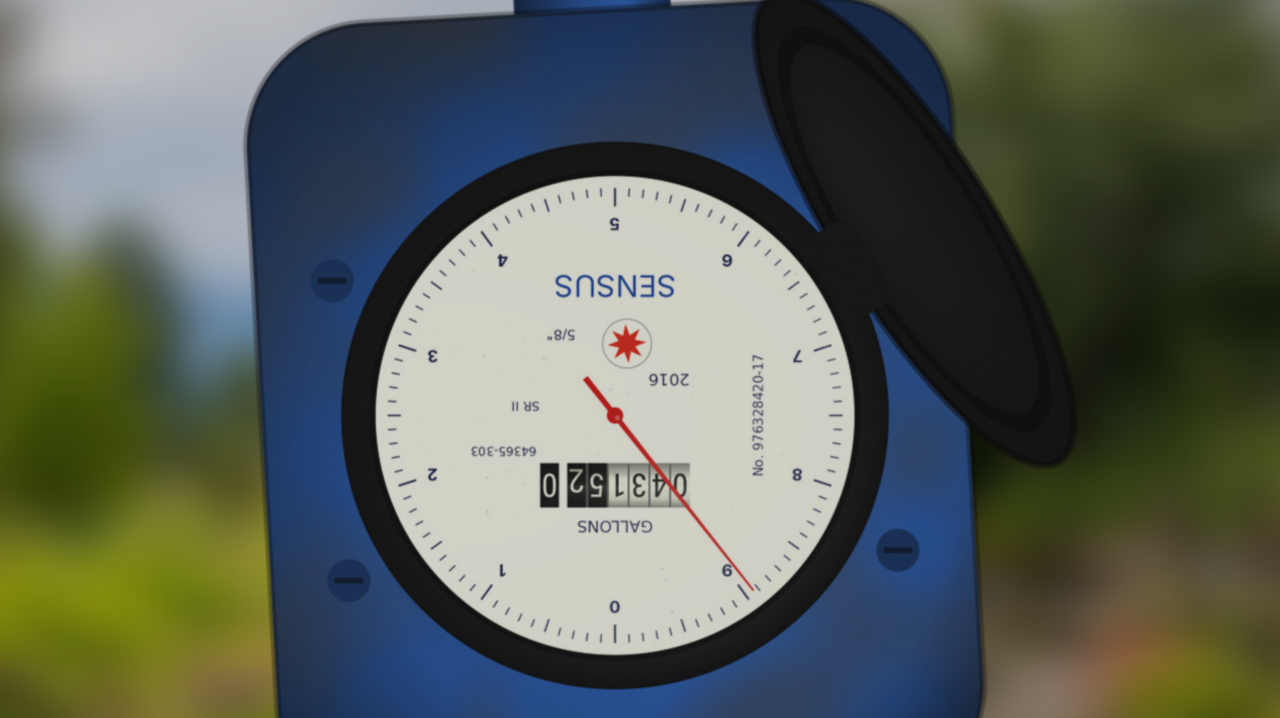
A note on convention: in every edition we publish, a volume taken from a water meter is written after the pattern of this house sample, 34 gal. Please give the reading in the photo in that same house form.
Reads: 431518.9 gal
